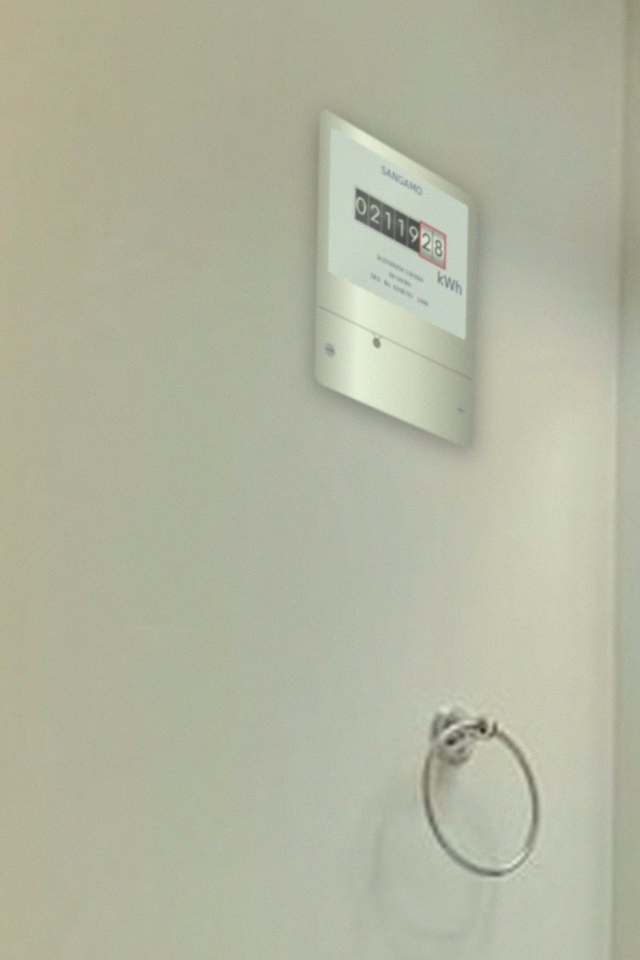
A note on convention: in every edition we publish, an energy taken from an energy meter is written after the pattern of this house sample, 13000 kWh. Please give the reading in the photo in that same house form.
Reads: 2119.28 kWh
